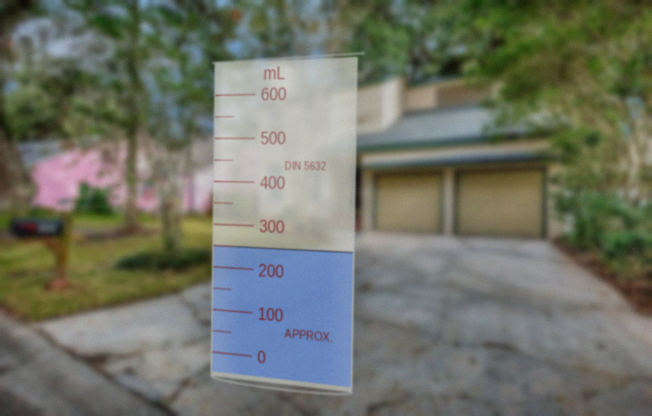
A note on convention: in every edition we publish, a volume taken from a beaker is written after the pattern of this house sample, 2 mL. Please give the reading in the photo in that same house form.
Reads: 250 mL
